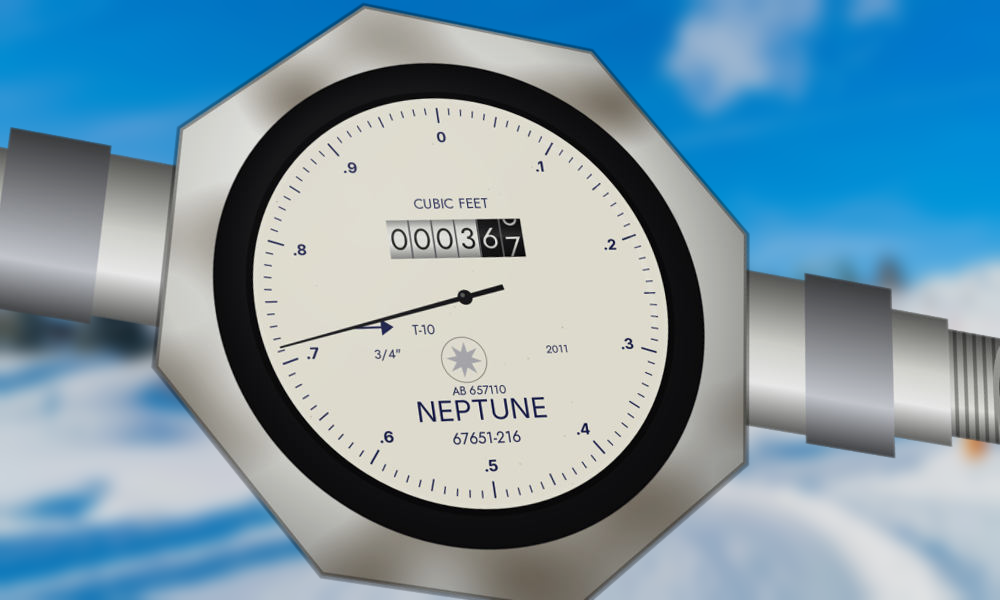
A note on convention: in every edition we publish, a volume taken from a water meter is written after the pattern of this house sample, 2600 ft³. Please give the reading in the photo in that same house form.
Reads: 366.71 ft³
